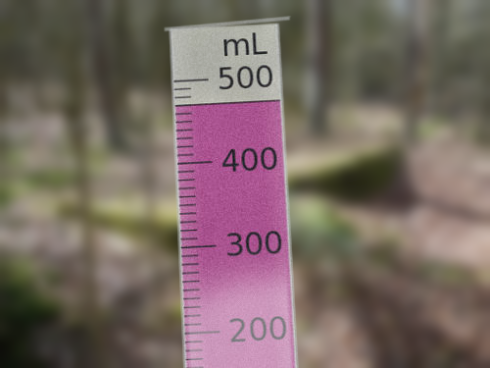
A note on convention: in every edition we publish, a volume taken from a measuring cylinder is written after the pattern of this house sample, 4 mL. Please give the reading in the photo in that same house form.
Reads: 470 mL
